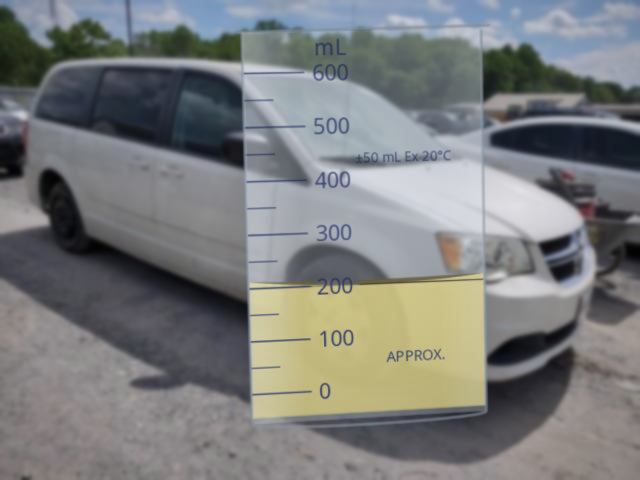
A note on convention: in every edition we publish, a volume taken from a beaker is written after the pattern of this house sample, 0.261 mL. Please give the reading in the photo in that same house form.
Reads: 200 mL
